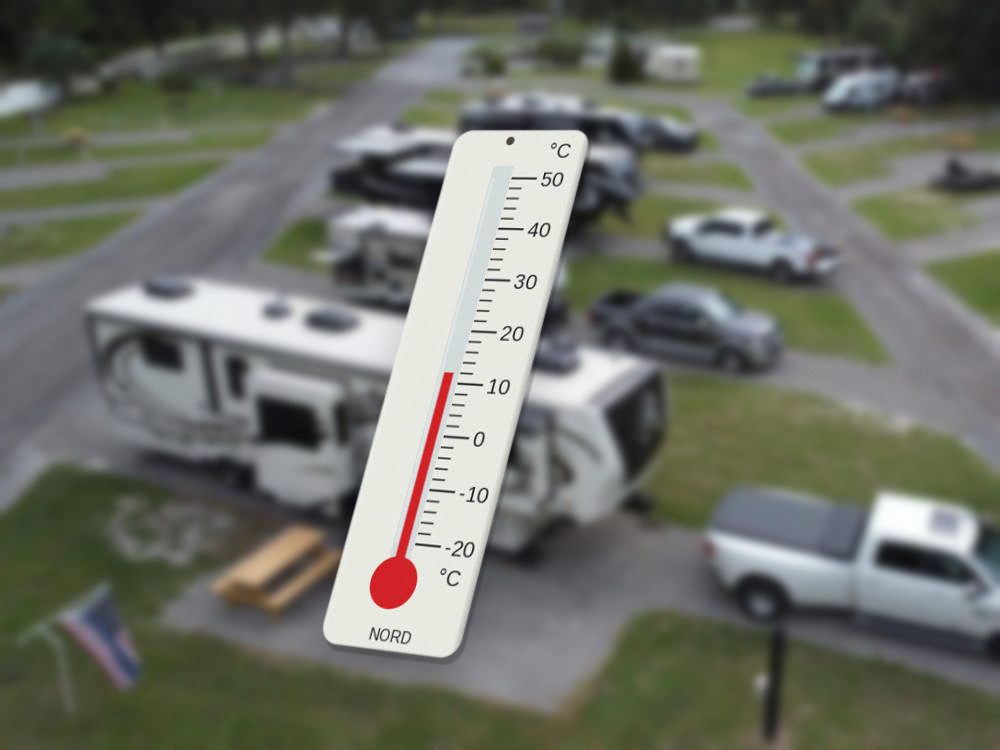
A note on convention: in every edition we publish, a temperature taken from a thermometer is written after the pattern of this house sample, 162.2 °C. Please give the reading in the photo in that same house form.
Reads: 12 °C
